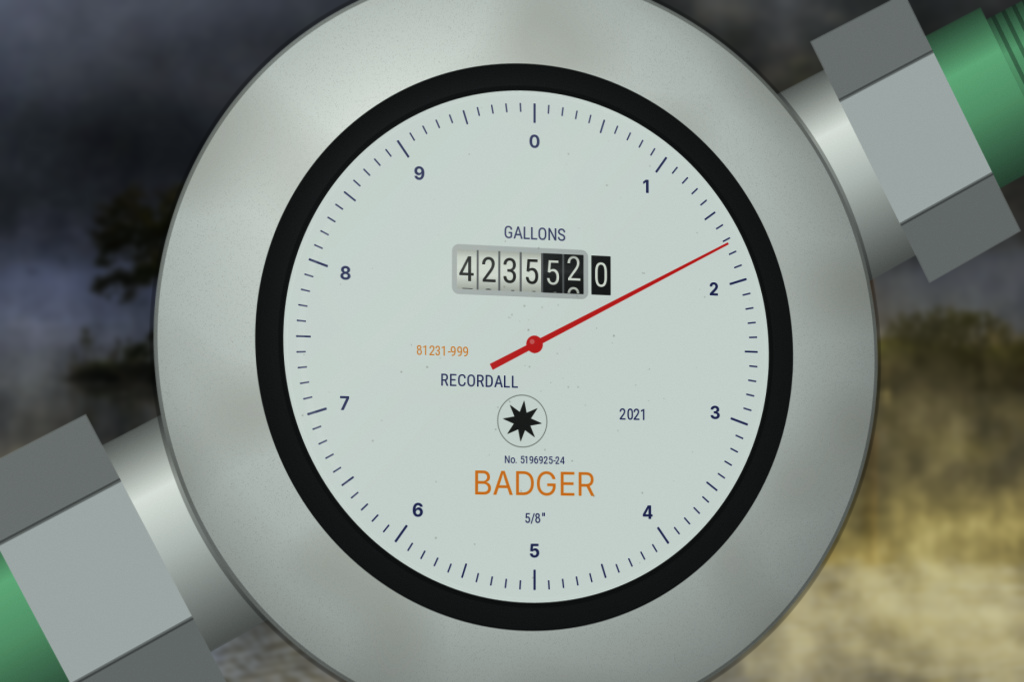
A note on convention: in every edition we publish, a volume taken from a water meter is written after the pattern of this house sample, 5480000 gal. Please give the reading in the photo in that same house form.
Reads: 4235521.7 gal
